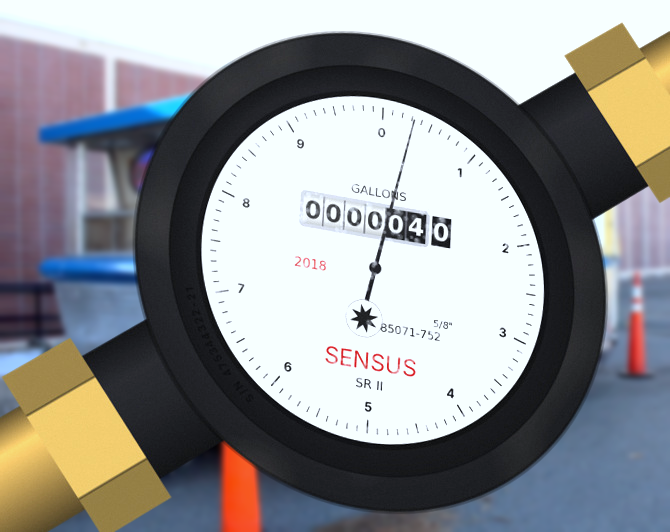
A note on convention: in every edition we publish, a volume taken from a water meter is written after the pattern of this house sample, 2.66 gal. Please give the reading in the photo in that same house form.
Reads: 40.3 gal
